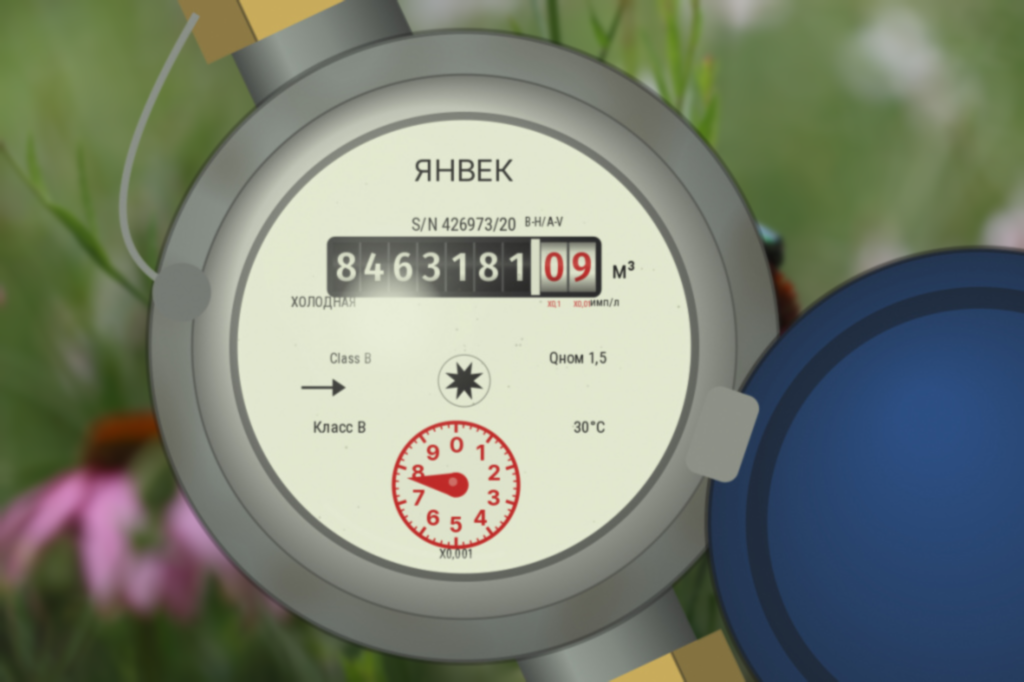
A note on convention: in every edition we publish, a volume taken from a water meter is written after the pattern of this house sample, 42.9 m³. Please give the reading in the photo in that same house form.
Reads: 8463181.097 m³
